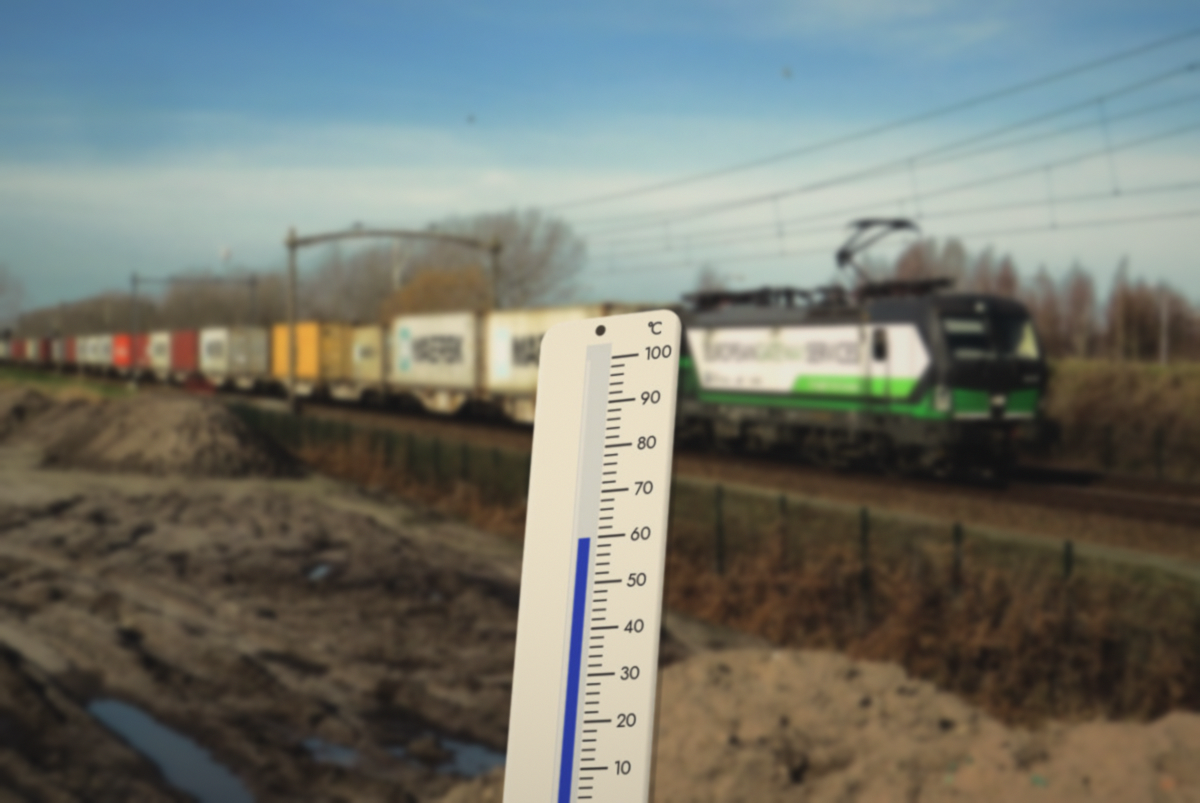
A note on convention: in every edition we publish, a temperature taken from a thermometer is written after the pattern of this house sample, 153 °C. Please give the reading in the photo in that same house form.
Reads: 60 °C
